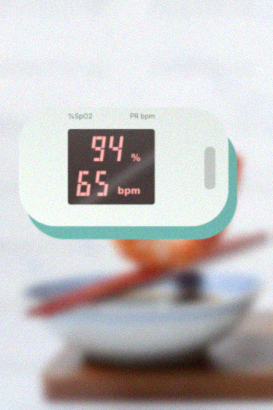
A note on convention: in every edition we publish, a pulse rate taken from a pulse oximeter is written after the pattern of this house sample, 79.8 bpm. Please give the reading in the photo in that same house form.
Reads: 65 bpm
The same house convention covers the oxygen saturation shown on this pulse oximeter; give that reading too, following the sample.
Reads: 94 %
